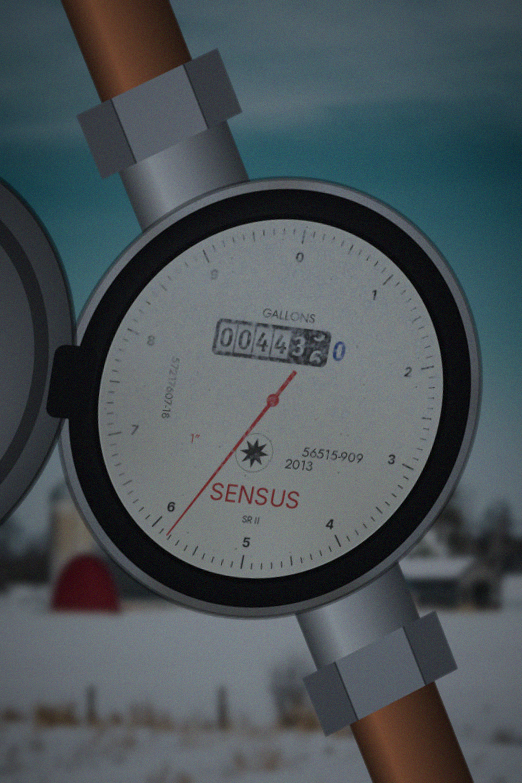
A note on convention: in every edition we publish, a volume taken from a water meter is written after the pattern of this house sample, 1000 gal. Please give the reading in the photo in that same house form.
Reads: 44355.8 gal
